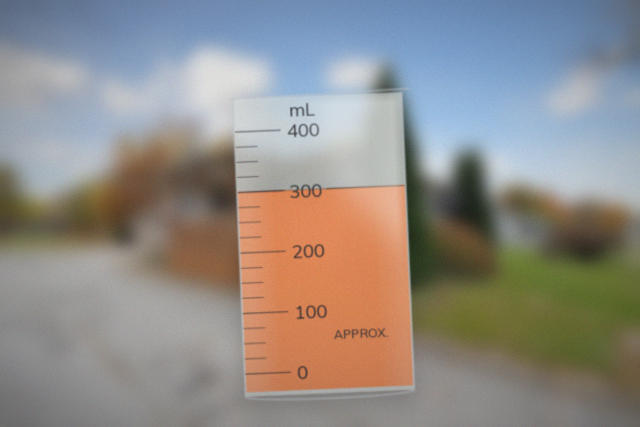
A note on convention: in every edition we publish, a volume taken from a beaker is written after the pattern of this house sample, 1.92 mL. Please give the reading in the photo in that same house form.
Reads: 300 mL
